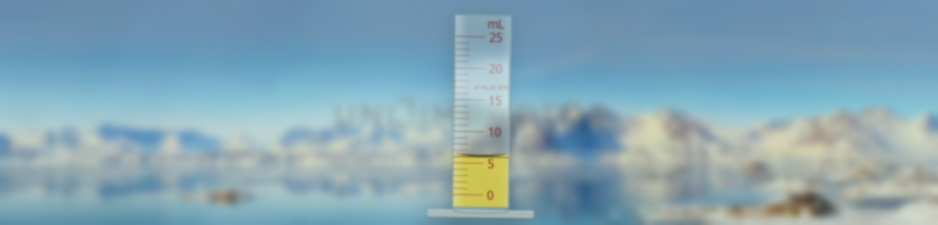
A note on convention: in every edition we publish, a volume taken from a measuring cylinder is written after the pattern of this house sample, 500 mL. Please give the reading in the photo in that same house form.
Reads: 6 mL
